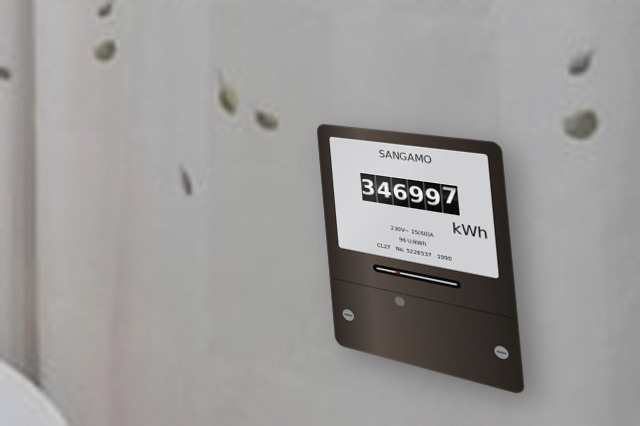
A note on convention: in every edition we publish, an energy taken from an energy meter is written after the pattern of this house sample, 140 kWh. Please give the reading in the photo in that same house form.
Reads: 346997 kWh
